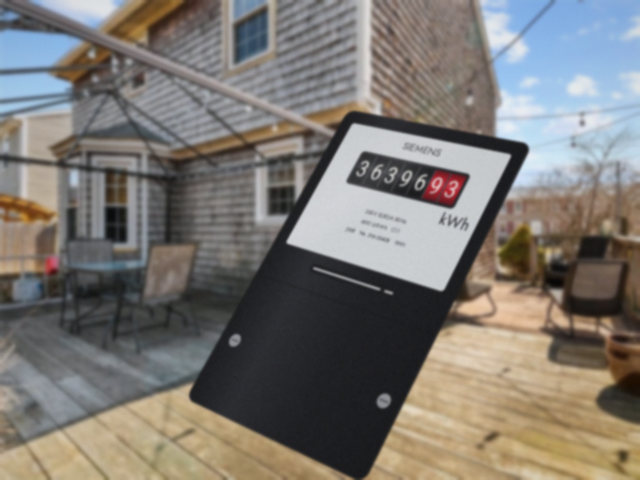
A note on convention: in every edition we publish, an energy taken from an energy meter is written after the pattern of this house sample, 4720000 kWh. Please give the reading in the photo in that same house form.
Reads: 36396.93 kWh
